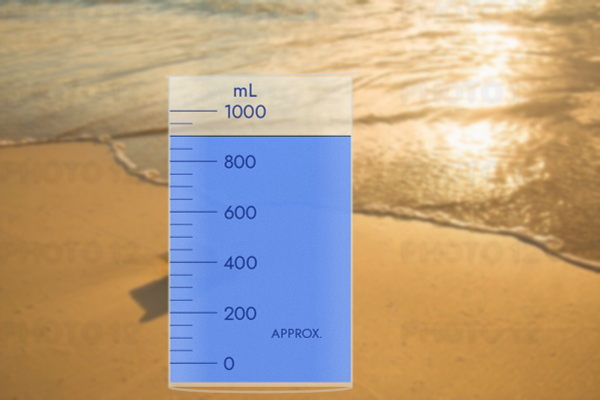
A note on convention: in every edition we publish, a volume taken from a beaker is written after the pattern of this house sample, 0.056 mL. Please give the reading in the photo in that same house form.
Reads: 900 mL
